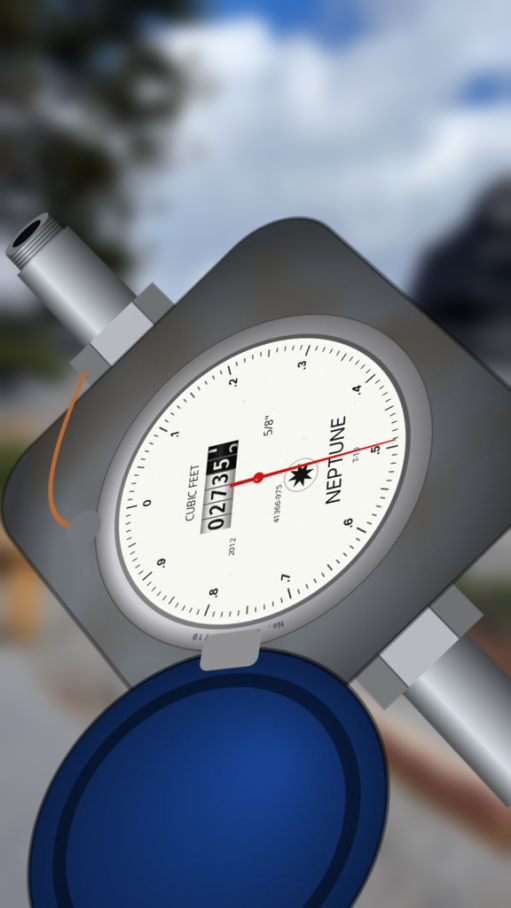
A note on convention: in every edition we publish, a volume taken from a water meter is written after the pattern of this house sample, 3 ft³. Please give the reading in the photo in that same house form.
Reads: 27351.49 ft³
